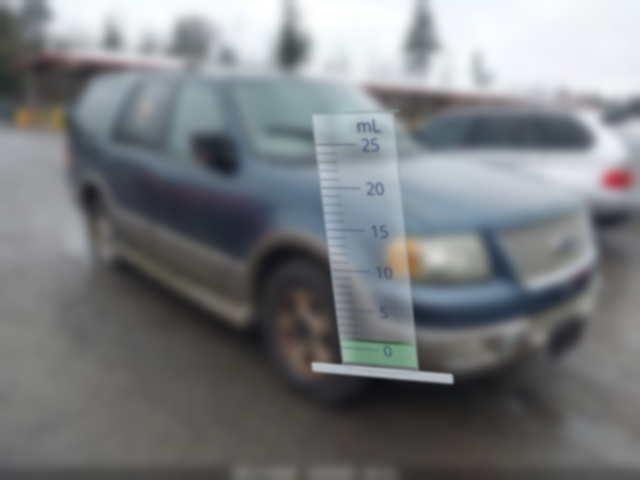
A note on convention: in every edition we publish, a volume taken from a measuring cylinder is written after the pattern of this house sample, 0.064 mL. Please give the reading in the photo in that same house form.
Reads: 1 mL
